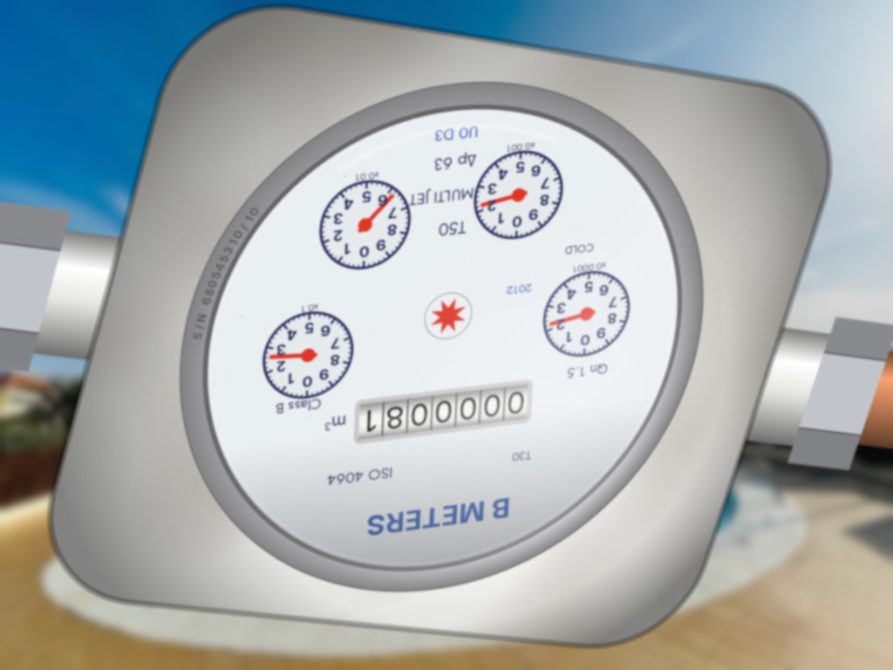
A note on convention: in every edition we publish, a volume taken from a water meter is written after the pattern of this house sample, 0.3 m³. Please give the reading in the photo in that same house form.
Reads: 81.2622 m³
